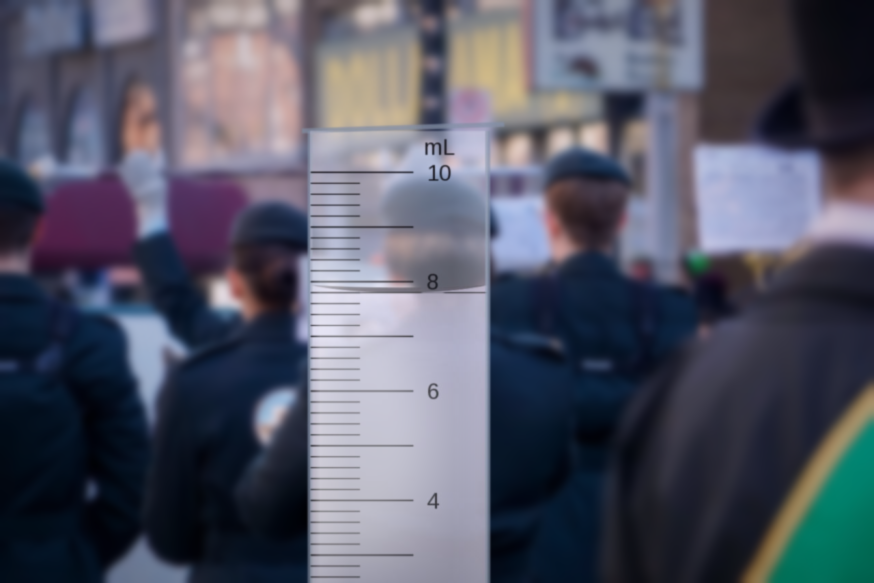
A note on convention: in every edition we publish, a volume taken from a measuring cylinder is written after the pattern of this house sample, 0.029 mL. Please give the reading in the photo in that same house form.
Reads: 7.8 mL
